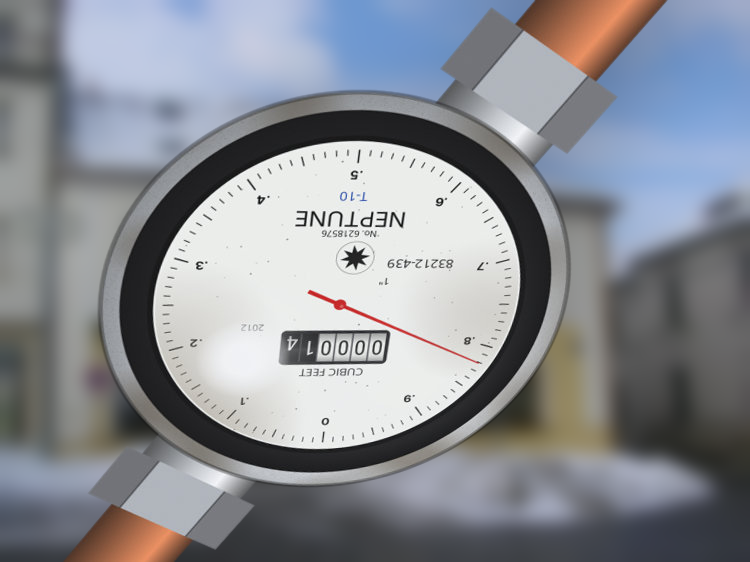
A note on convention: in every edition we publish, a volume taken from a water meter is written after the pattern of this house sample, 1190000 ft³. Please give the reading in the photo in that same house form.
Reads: 13.82 ft³
